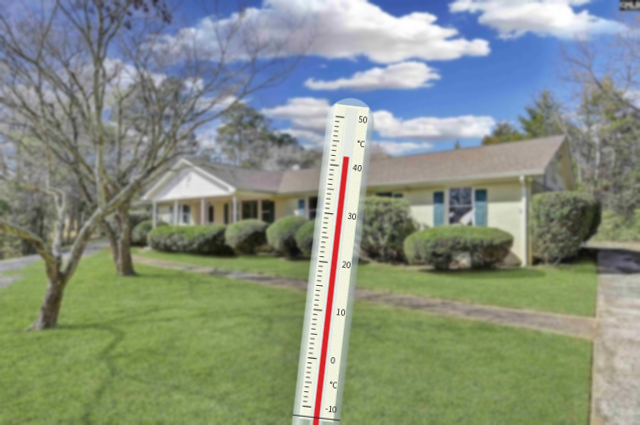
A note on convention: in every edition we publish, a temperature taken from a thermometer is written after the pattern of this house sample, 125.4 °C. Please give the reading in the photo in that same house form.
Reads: 42 °C
